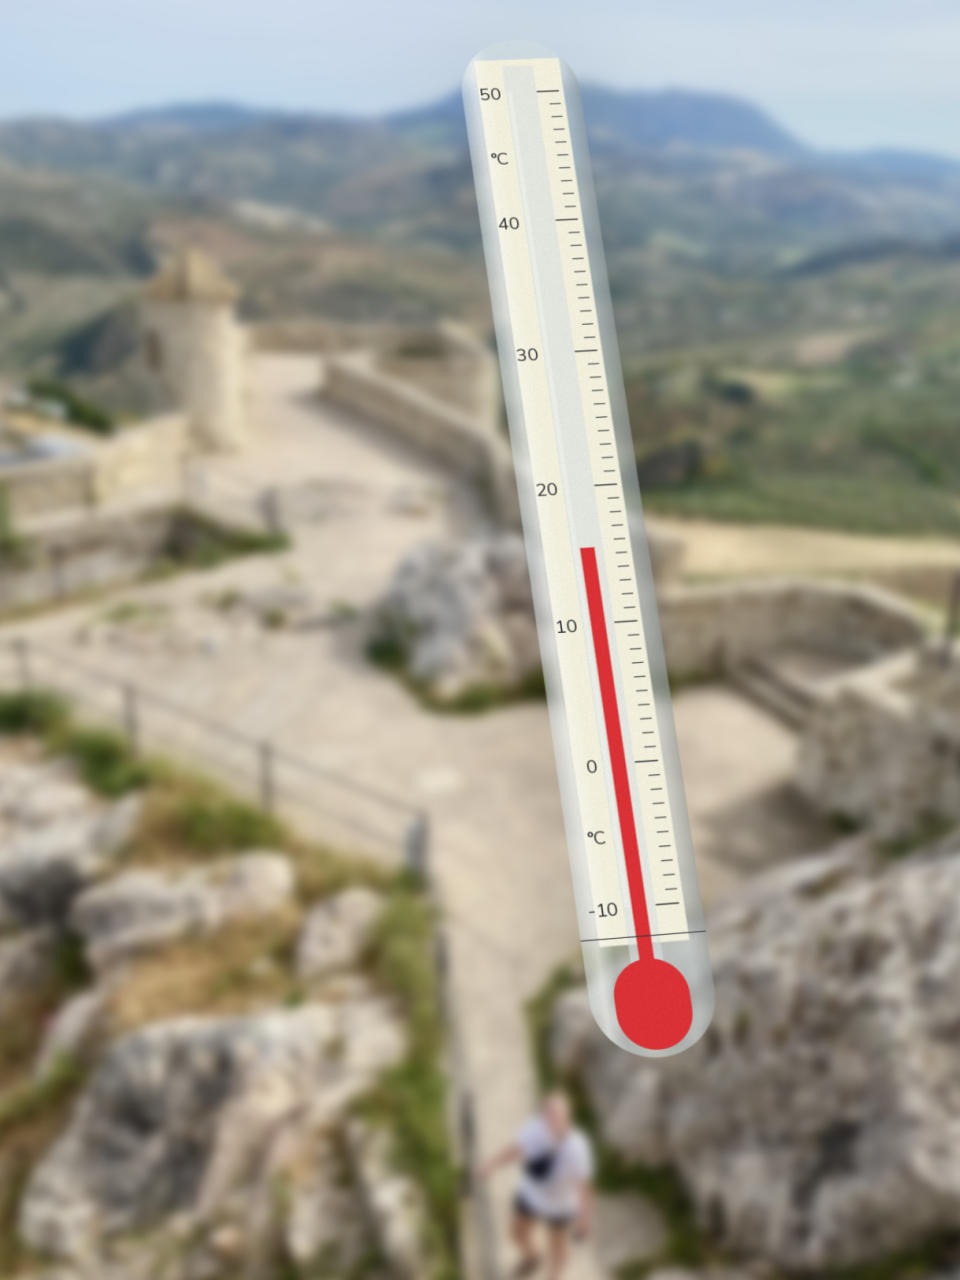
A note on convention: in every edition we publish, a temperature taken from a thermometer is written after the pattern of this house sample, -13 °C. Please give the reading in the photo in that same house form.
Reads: 15.5 °C
